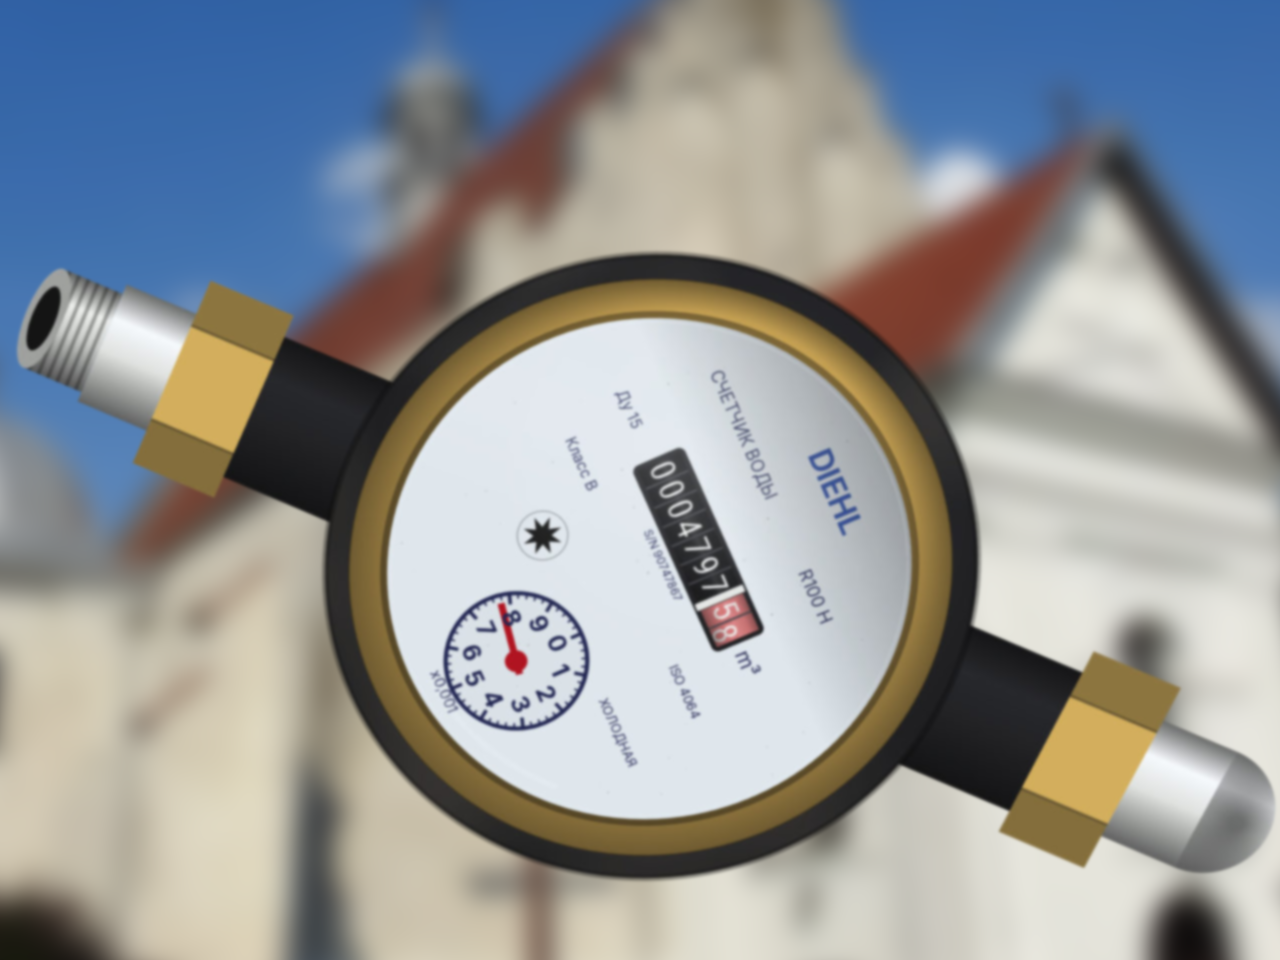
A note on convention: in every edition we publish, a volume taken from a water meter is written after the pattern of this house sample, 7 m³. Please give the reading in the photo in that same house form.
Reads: 4797.577 m³
